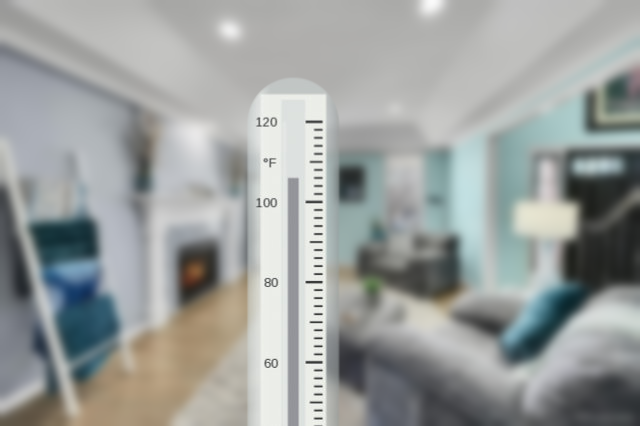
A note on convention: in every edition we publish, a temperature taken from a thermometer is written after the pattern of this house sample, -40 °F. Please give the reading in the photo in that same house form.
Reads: 106 °F
